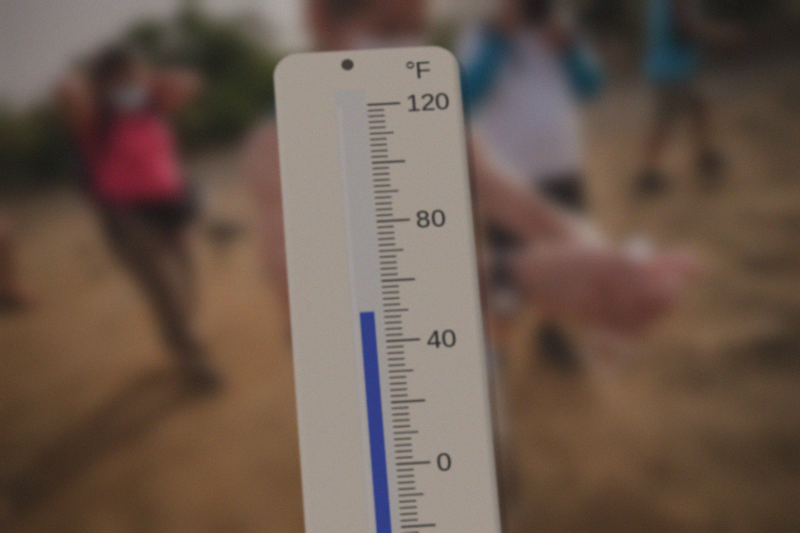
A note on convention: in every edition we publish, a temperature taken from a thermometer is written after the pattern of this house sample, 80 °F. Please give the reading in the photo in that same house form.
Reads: 50 °F
